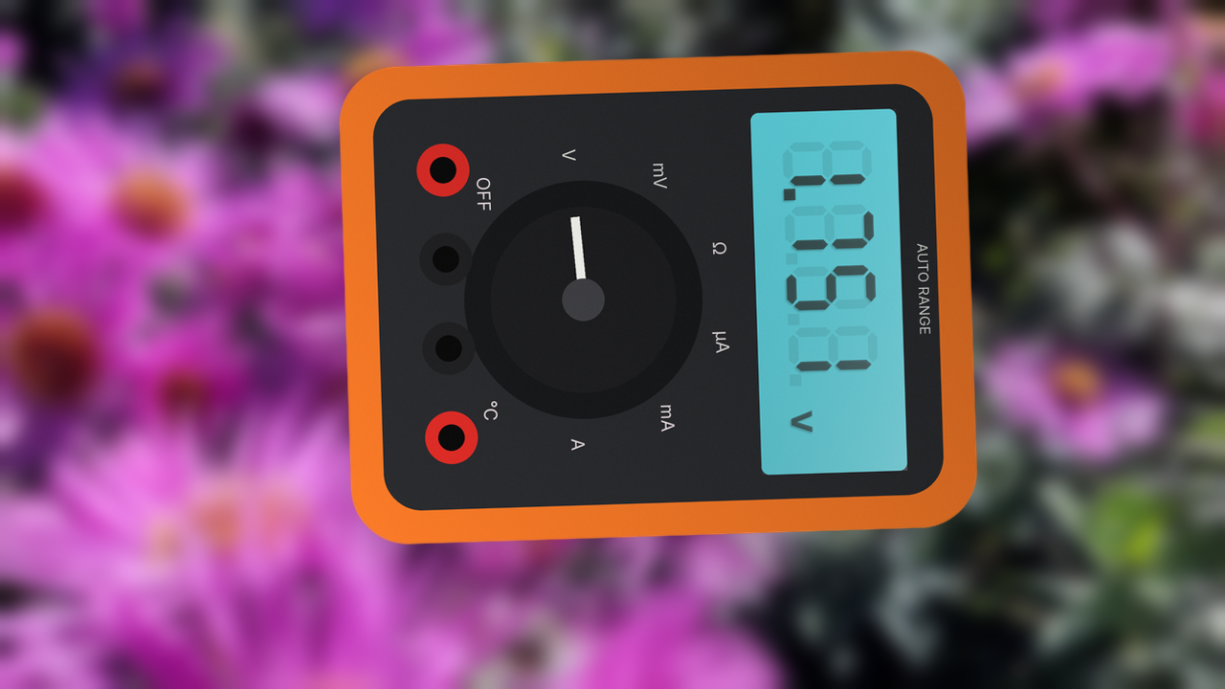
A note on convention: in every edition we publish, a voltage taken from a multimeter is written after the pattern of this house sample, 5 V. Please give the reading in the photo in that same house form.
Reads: 1.751 V
